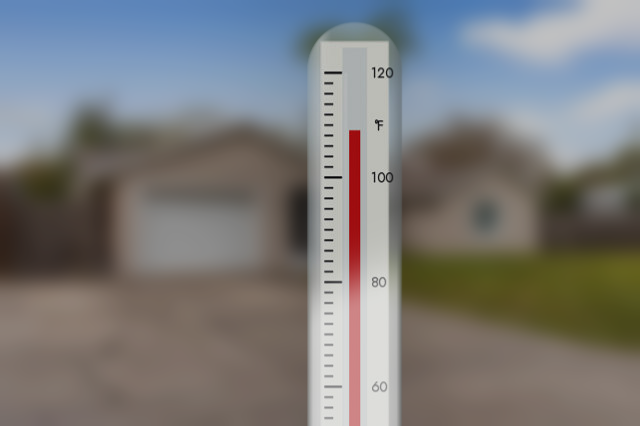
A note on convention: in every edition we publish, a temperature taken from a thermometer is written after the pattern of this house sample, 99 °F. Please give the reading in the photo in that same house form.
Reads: 109 °F
